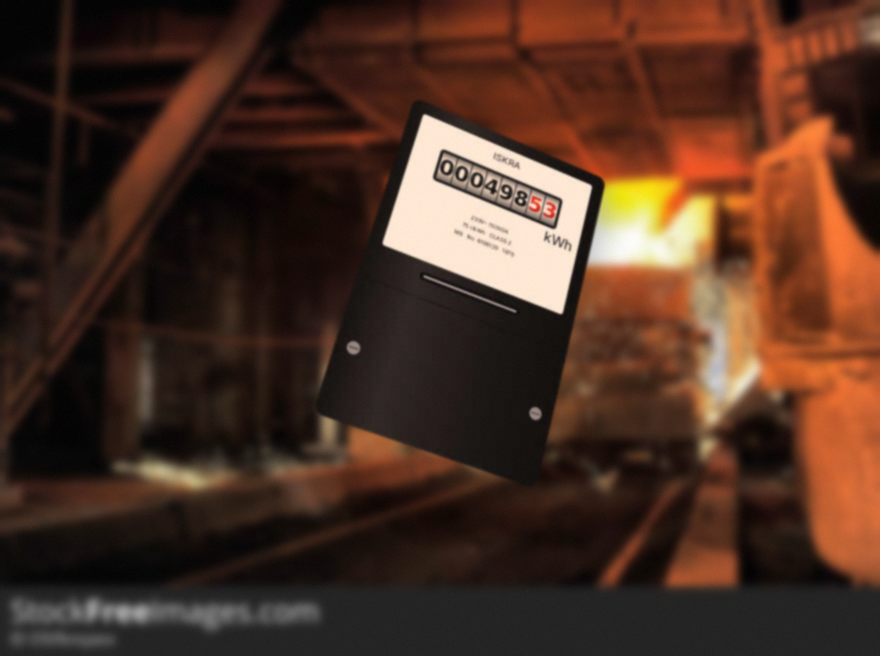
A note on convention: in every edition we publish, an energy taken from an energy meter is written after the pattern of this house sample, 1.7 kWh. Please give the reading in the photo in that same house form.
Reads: 498.53 kWh
